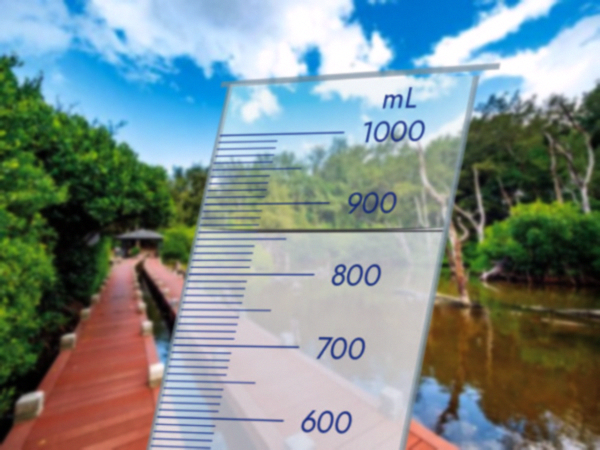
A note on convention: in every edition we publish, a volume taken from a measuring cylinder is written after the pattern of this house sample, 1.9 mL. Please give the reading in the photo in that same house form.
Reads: 860 mL
